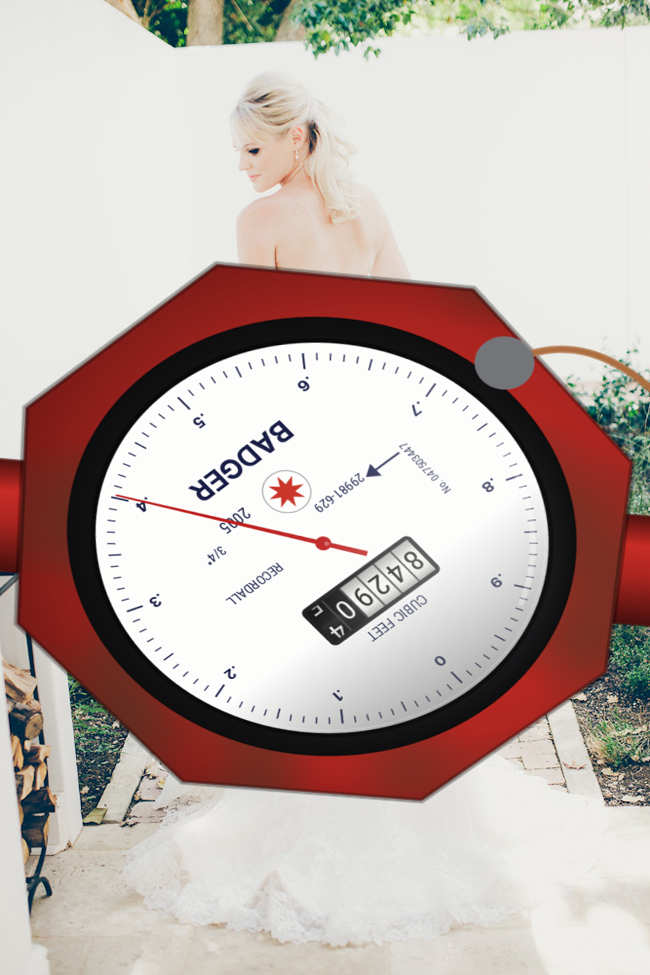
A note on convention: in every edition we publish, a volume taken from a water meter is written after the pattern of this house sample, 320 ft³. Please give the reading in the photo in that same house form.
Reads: 842904.40 ft³
